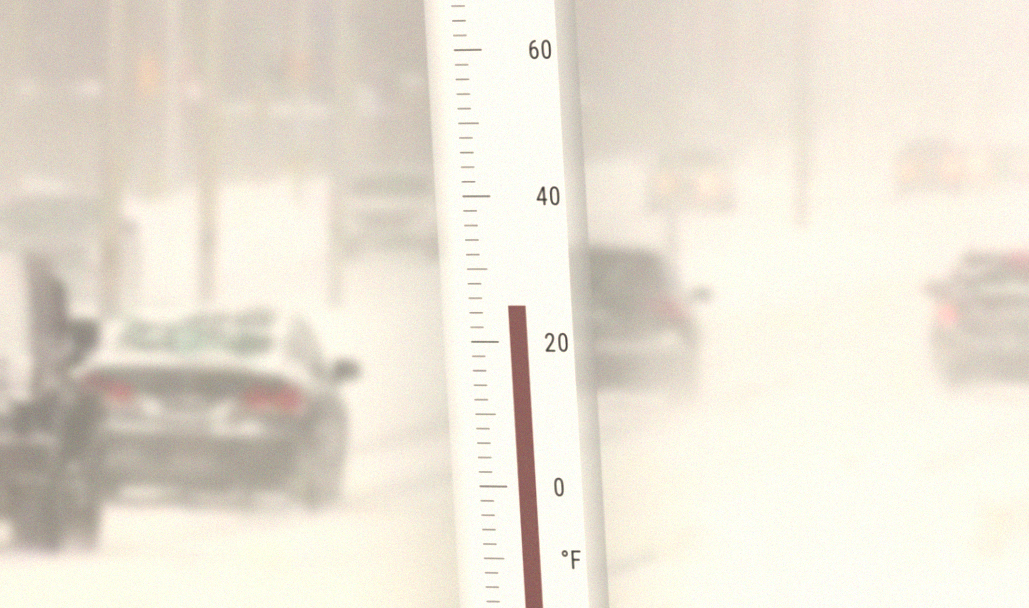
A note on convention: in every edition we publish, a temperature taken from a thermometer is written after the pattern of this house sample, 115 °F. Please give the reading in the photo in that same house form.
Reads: 25 °F
